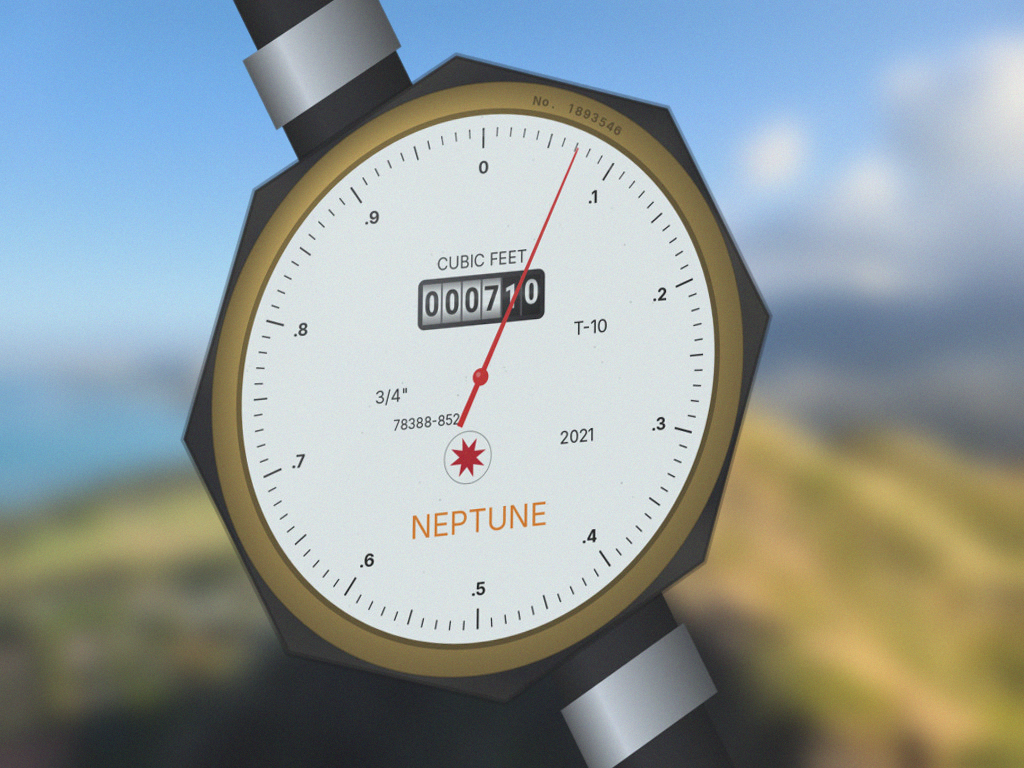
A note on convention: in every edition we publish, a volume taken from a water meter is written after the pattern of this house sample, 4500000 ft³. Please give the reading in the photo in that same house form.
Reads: 710.07 ft³
